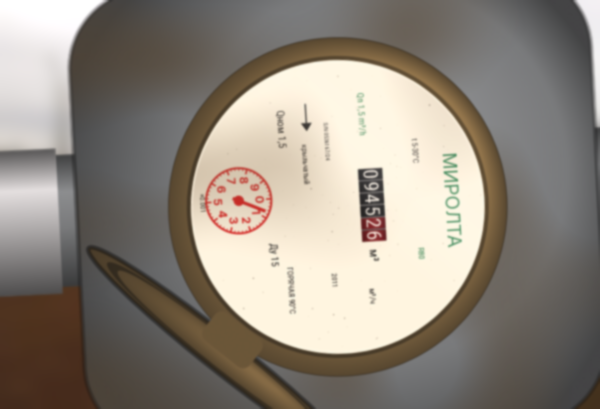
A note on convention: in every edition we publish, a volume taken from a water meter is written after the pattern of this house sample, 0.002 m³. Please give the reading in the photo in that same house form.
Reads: 945.260 m³
